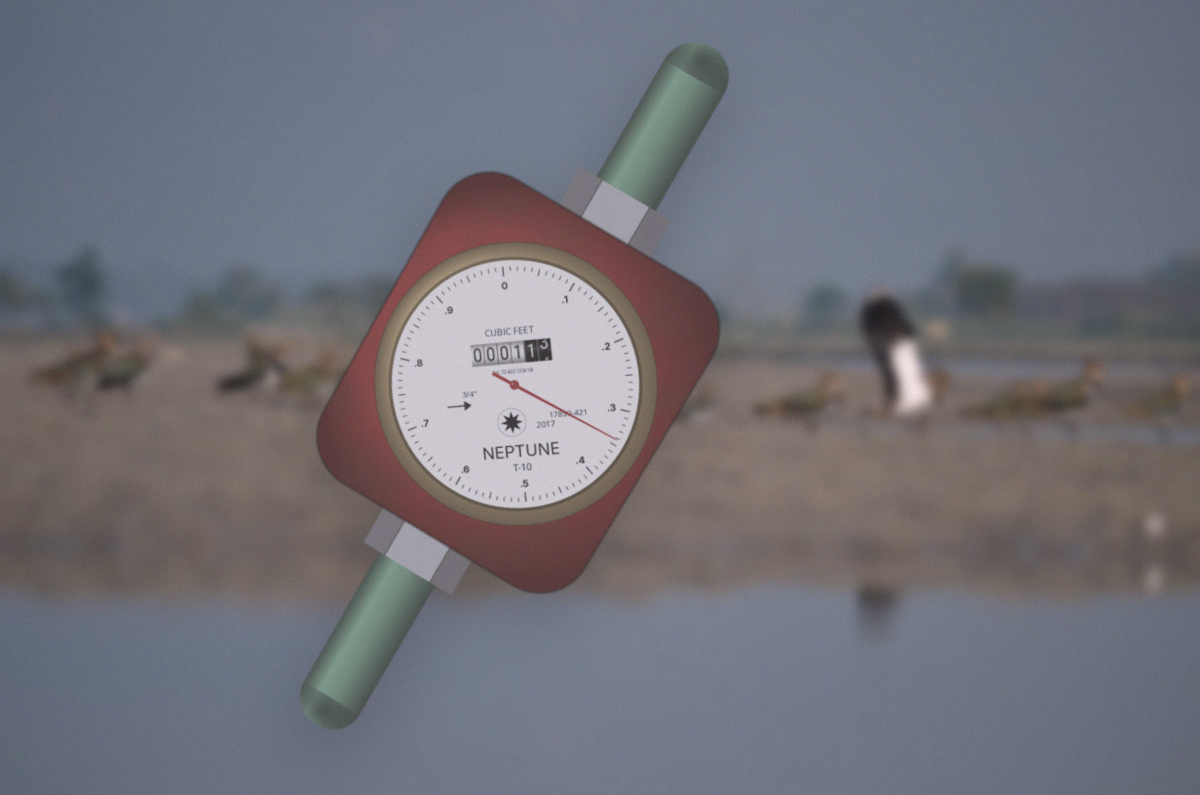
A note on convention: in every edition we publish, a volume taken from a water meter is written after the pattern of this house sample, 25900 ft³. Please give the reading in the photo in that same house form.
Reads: 113.34 ft³
